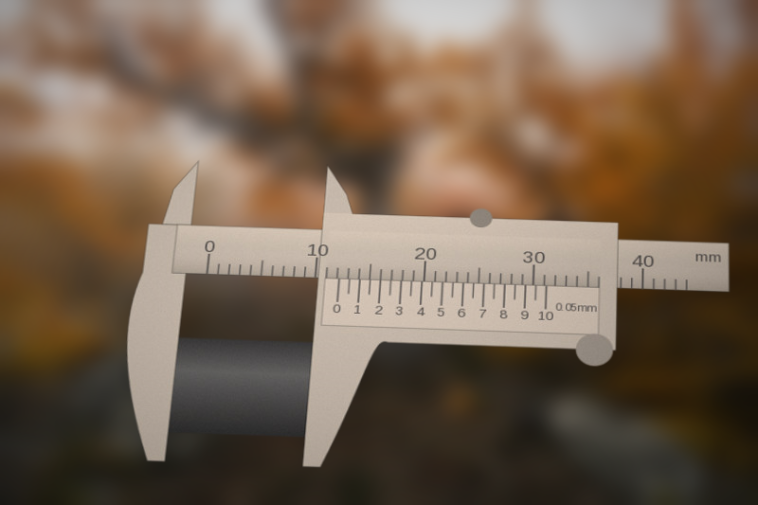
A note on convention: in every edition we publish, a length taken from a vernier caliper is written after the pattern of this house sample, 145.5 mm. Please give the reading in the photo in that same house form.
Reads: 12.2 mm
